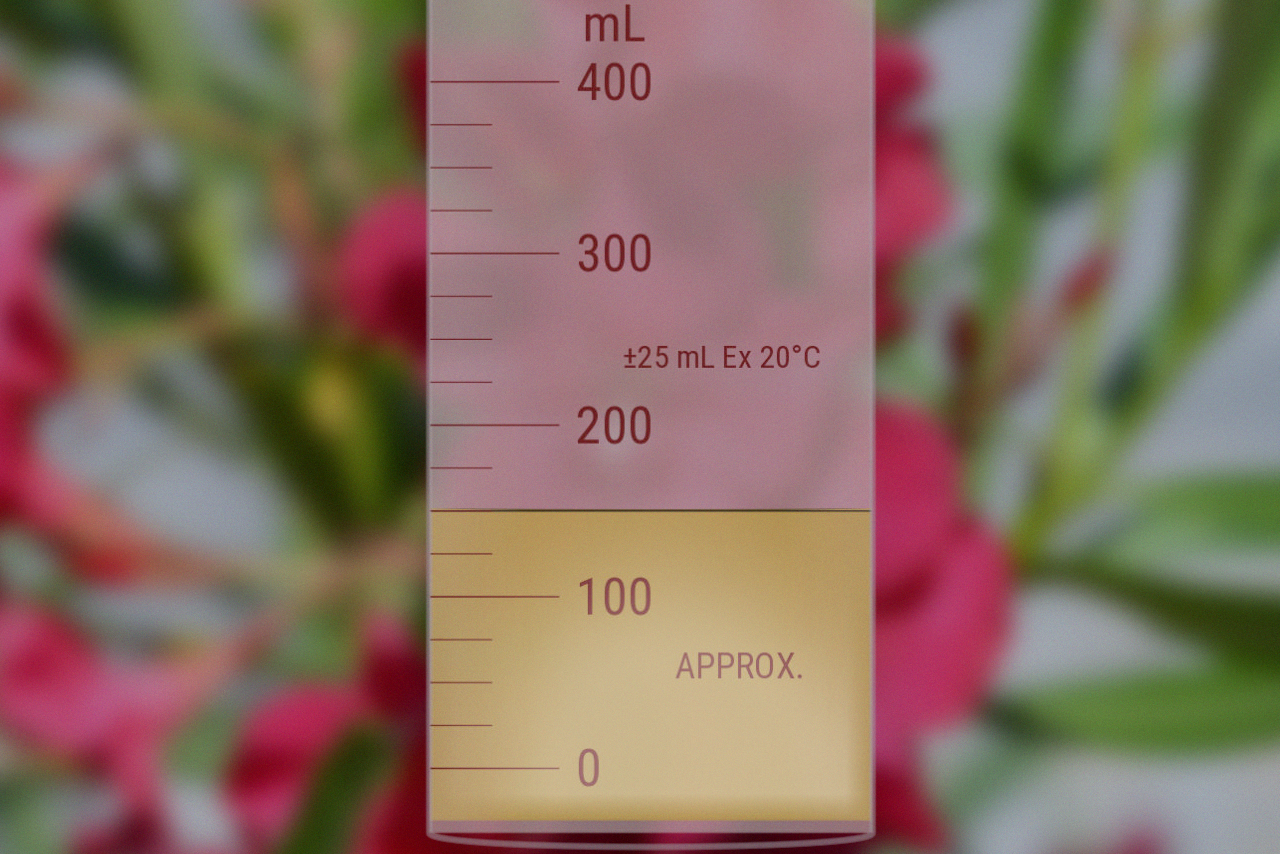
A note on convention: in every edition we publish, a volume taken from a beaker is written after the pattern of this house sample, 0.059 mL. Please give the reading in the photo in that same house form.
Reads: 150 mL
